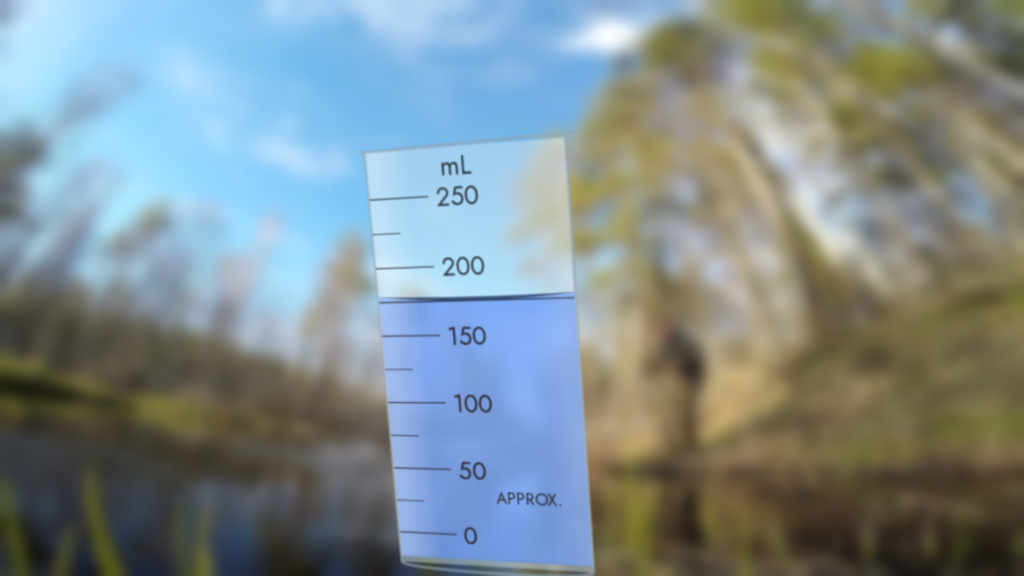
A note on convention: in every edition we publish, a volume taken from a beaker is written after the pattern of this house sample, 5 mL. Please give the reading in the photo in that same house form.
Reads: 175 mL
